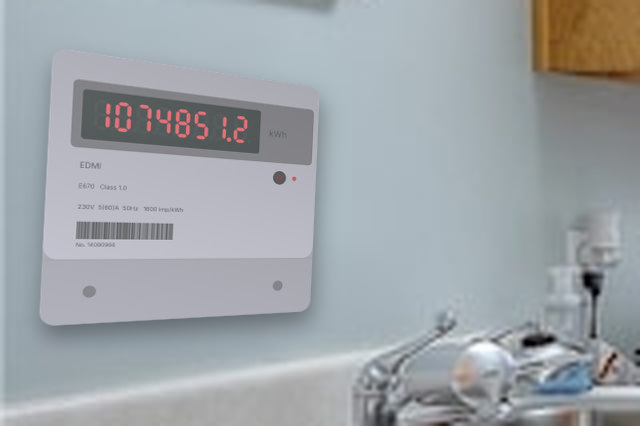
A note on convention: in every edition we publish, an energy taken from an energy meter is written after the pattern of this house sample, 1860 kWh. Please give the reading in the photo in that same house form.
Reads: 1074851.2 kWh
